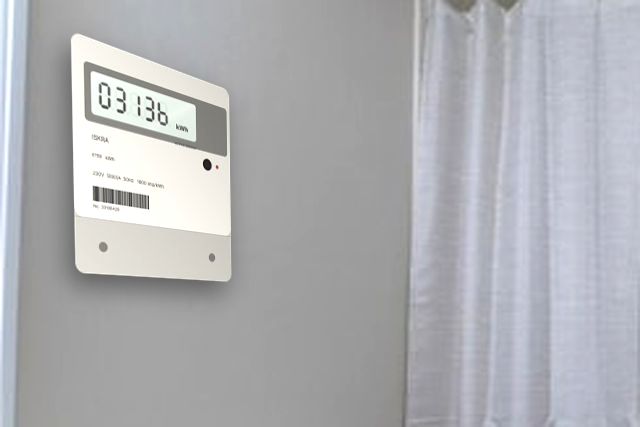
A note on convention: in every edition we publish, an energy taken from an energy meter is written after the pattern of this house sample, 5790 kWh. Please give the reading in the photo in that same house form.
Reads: 3136 kWh
